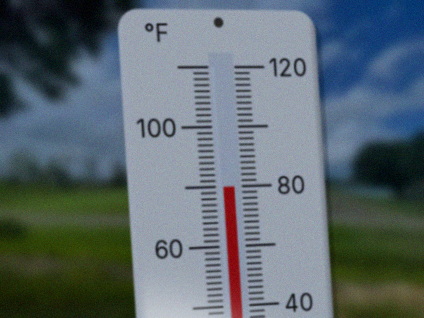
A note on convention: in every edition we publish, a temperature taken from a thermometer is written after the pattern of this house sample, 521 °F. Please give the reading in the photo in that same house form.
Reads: 80 °F
